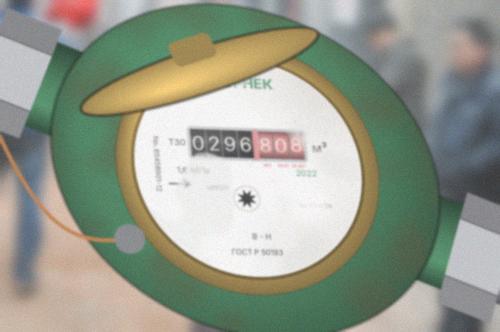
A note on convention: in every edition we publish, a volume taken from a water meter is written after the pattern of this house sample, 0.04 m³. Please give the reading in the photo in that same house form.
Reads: 296.808 m³
